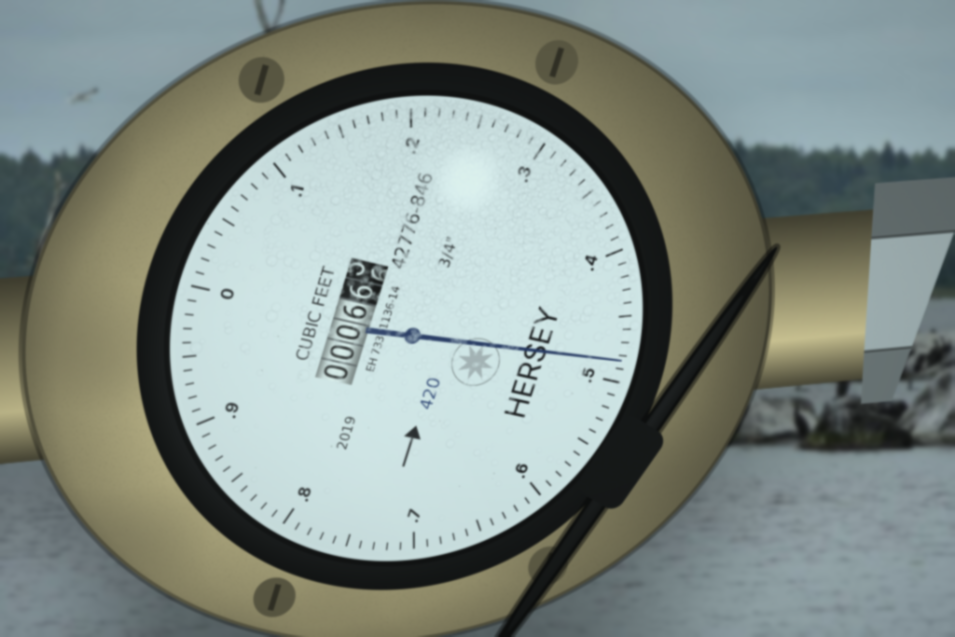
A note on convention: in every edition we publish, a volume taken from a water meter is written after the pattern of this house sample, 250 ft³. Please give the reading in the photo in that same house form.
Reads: 665.48 ft³
